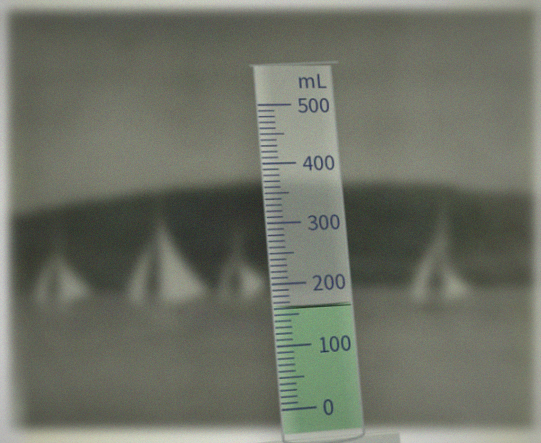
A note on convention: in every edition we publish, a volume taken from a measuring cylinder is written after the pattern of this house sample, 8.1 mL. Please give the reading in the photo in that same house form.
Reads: 160 mL
